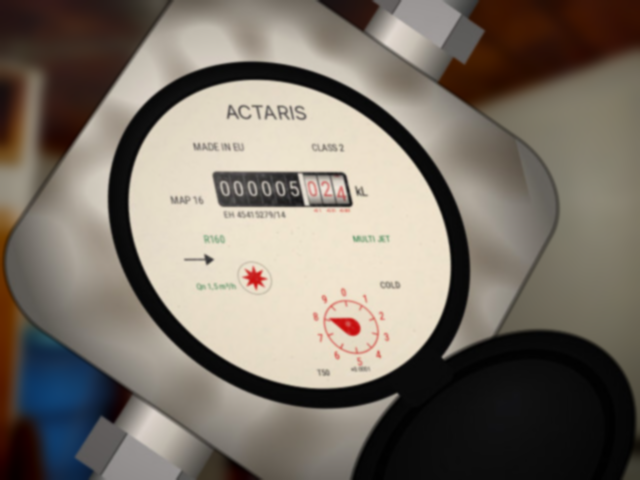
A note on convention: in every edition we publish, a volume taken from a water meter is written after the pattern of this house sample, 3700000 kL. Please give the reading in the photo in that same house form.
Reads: 5.0238 kL
